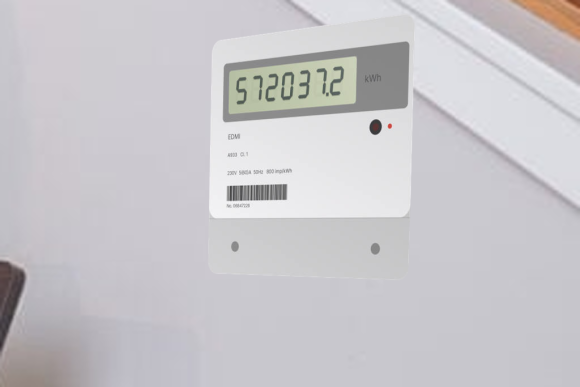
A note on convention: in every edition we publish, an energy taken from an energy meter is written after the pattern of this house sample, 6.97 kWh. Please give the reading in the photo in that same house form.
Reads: 572037.2 kWh
